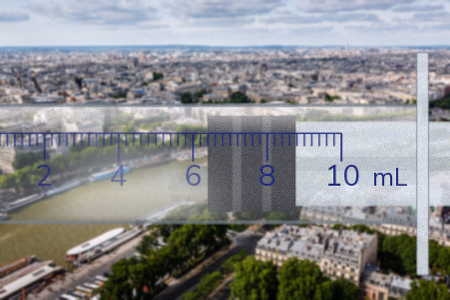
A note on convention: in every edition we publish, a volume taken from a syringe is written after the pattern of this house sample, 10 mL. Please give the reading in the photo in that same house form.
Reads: 6.4 mL
